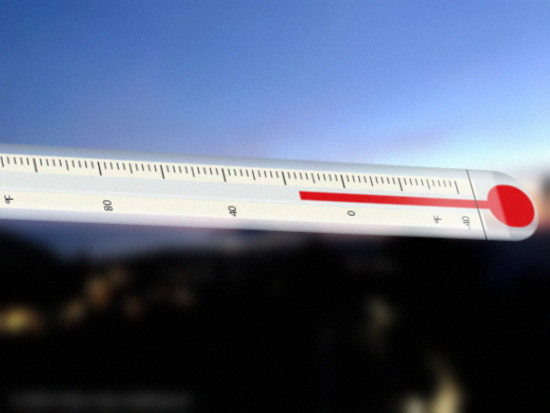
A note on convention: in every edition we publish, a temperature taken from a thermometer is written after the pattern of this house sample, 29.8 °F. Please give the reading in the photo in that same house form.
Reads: 16 °F
